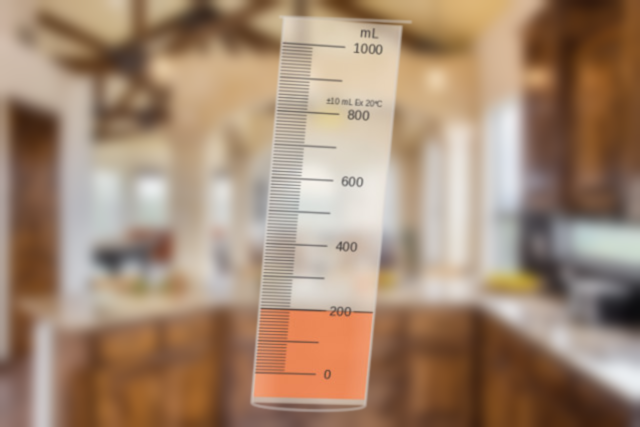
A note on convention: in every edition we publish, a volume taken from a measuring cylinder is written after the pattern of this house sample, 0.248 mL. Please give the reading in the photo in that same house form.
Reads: 200 mL
